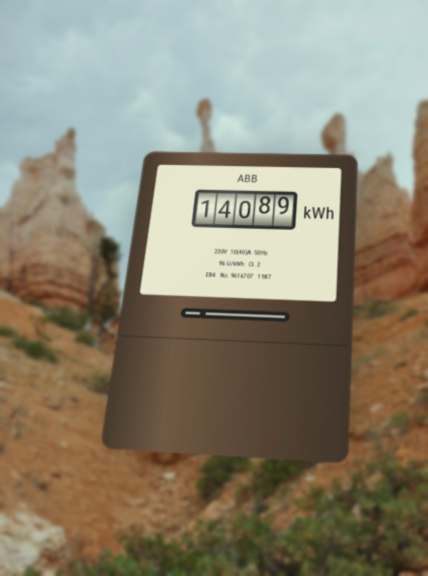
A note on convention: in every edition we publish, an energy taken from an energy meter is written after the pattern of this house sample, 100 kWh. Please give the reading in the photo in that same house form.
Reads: 14089 kWh
